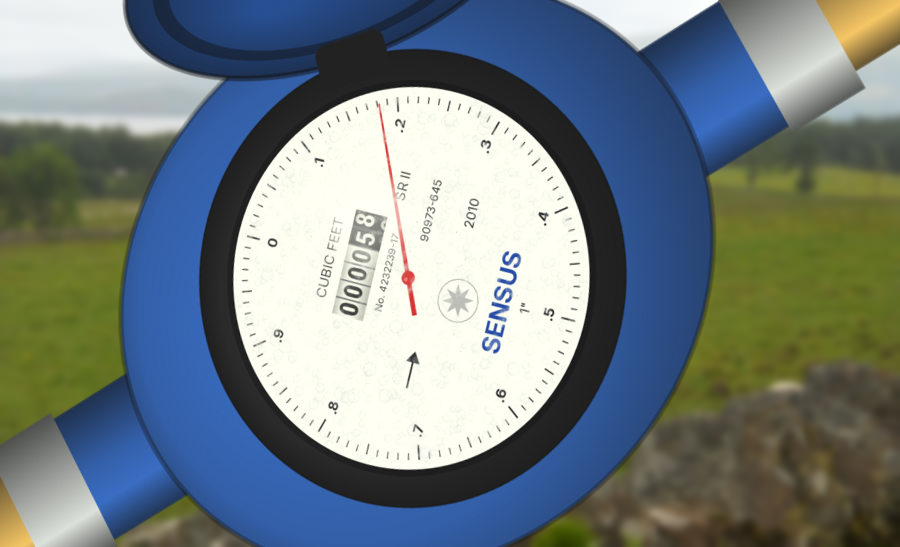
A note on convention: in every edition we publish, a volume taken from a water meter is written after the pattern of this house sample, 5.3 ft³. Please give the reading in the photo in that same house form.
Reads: 58.18 ft³
